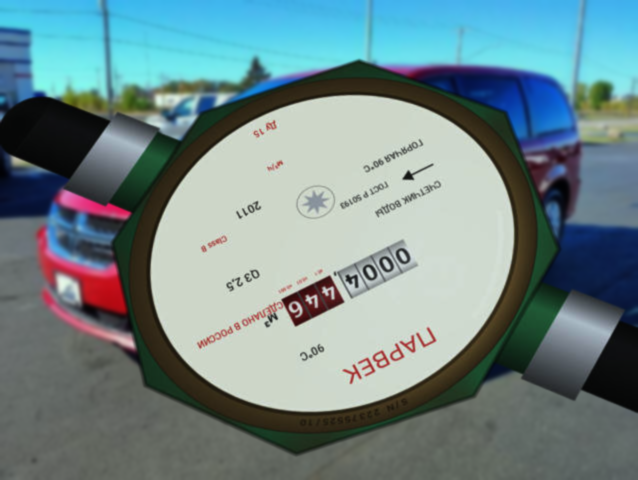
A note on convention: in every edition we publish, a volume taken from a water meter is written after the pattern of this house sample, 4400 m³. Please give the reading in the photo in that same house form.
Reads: 4.446 m³
